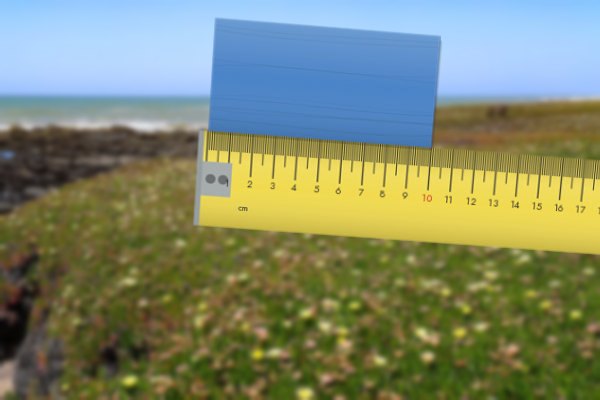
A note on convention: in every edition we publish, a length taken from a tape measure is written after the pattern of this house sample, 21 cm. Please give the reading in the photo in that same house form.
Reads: 10 cm
